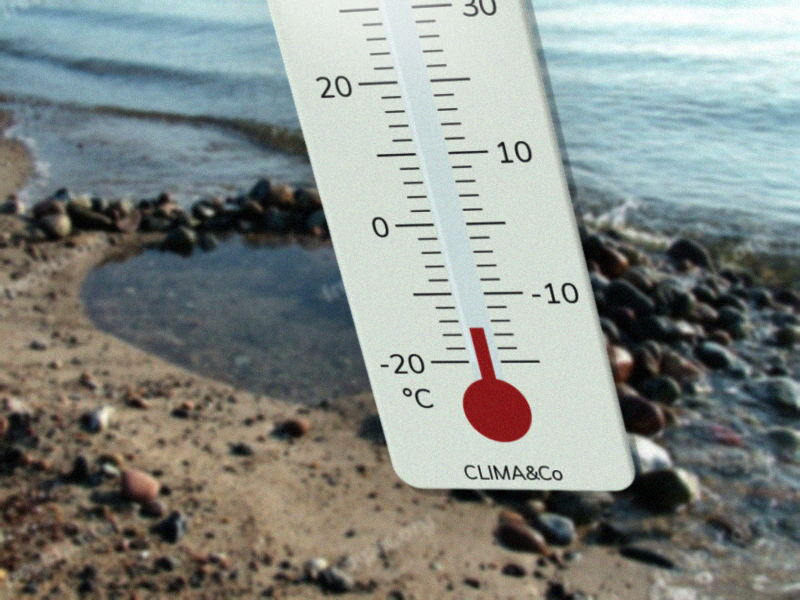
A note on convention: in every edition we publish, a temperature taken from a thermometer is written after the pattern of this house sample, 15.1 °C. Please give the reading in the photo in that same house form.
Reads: -15 °C
